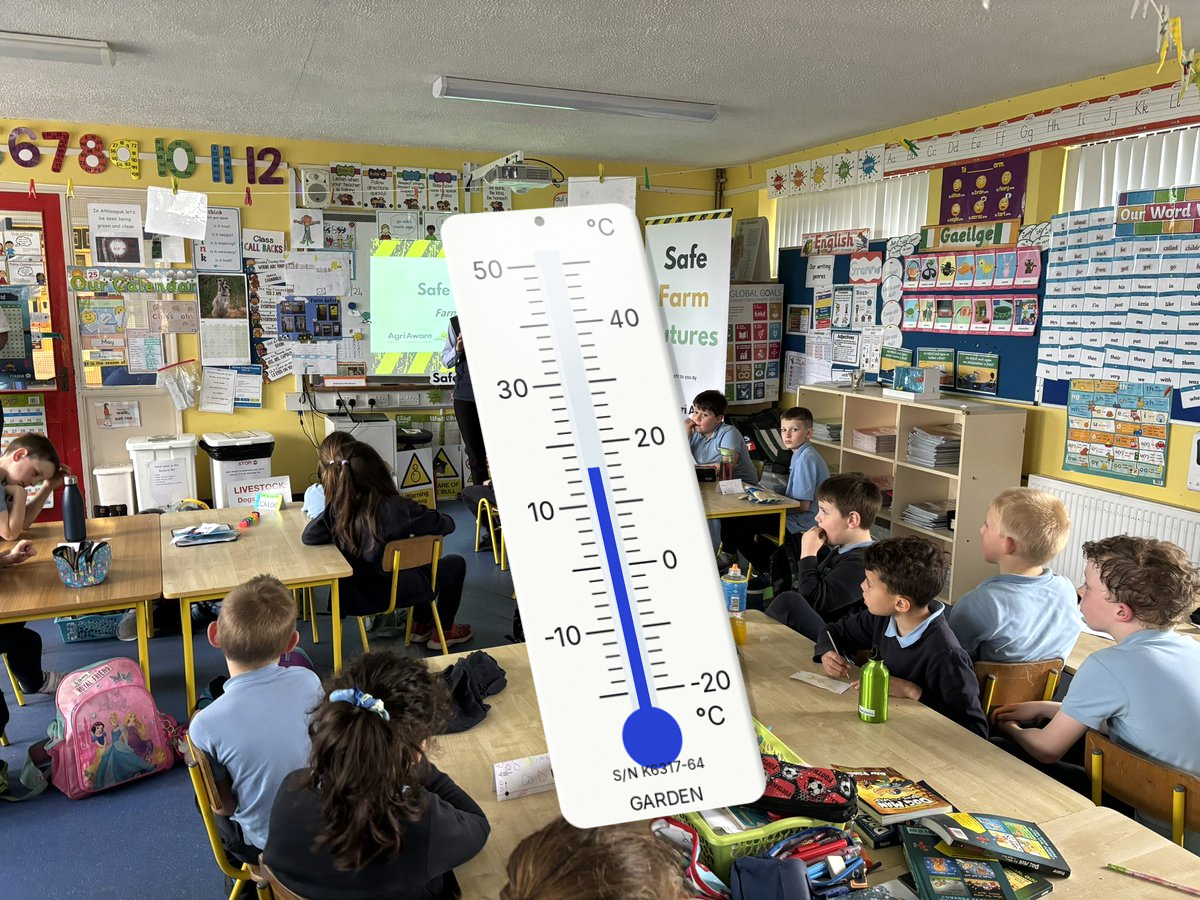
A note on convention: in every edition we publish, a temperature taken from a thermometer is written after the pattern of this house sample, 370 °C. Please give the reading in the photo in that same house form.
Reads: 16 °C
